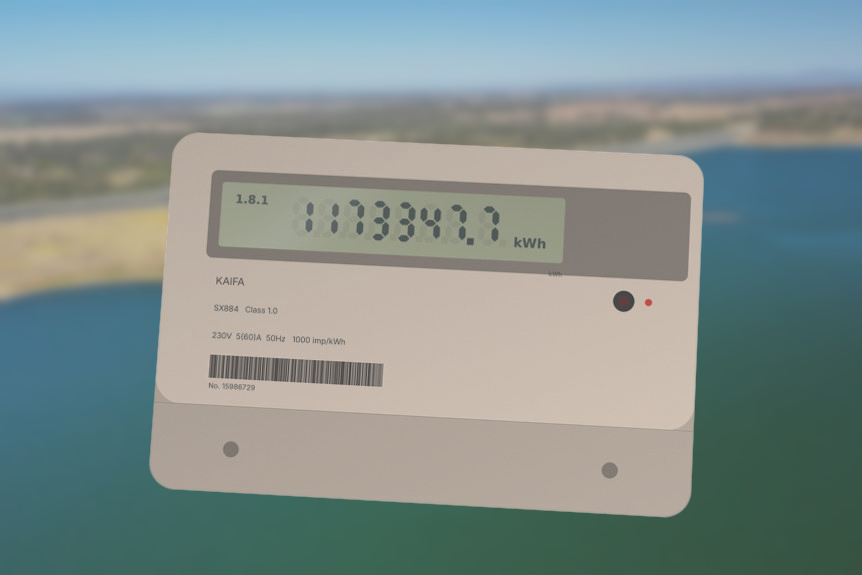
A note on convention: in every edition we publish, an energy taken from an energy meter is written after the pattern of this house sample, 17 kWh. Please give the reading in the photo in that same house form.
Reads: 1173347.7 kWh
